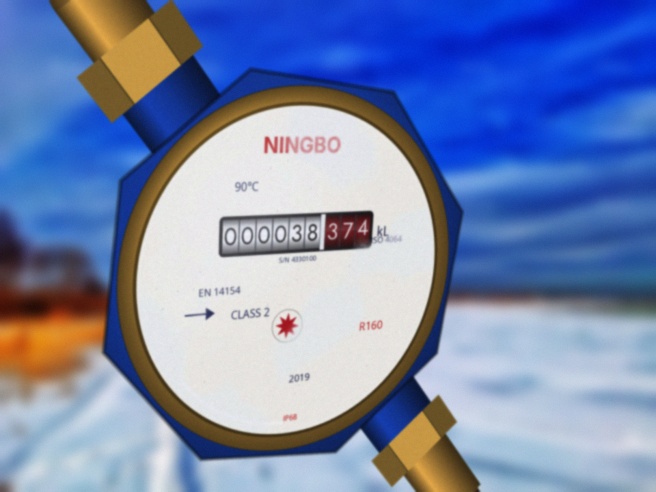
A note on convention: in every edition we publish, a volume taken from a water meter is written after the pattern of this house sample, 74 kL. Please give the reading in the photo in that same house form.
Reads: 38.374 kL
